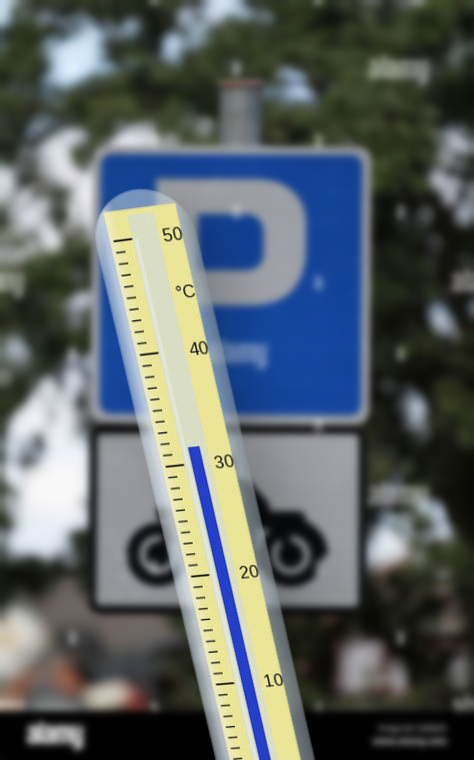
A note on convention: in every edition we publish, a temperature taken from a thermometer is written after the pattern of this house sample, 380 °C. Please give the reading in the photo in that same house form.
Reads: 31.5 °C
